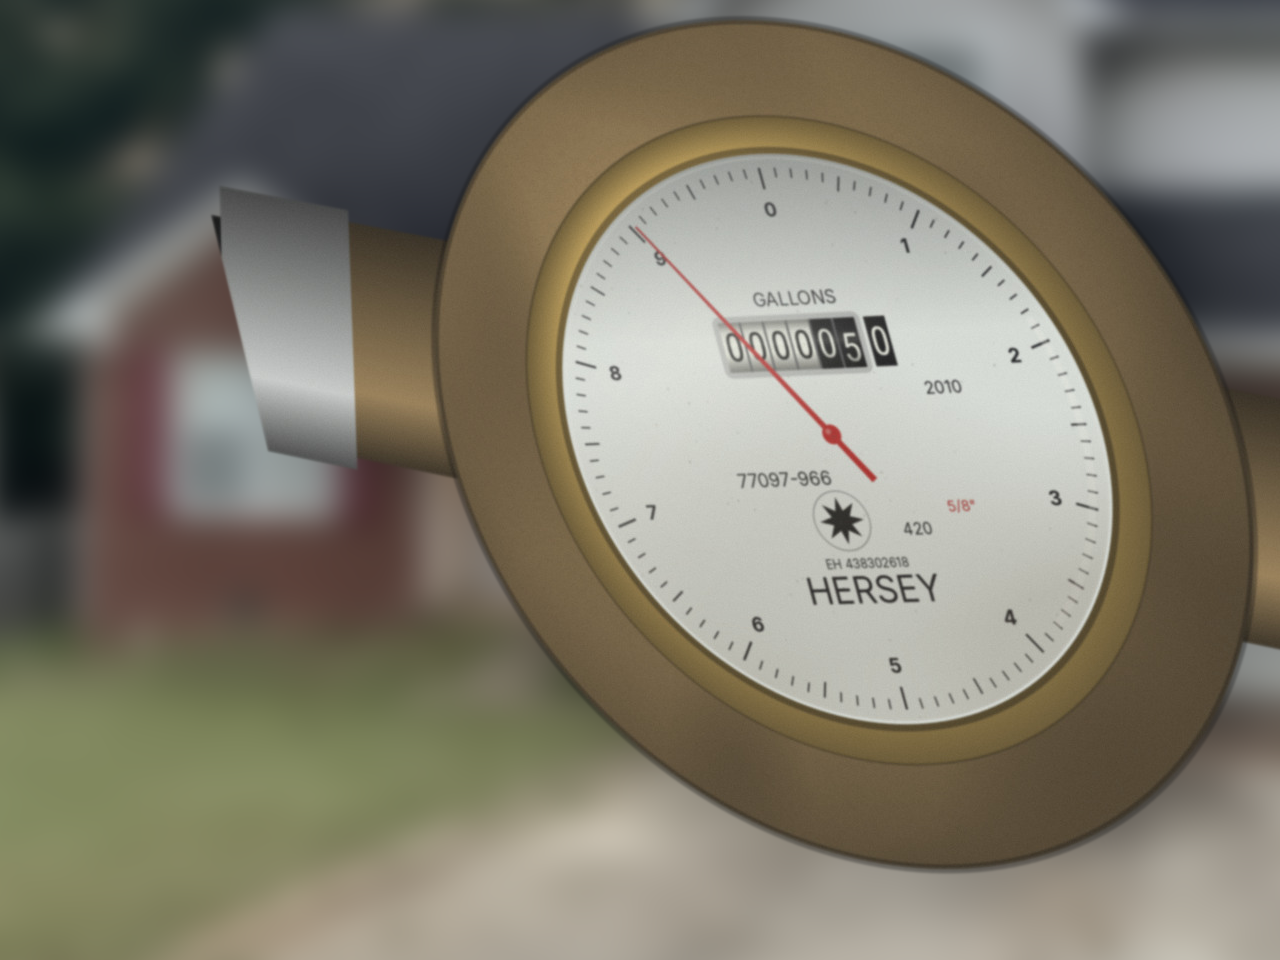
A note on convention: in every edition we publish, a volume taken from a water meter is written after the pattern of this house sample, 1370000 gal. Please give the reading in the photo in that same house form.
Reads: 49.0 gal
